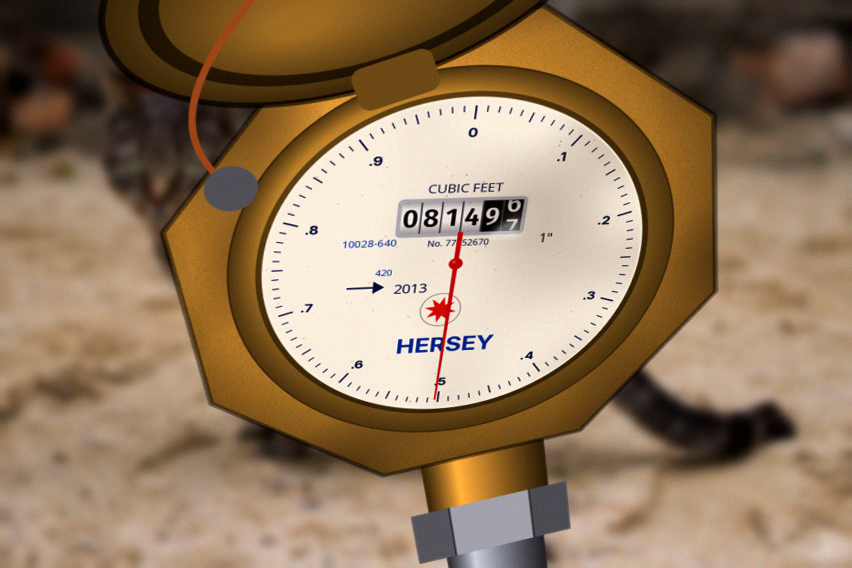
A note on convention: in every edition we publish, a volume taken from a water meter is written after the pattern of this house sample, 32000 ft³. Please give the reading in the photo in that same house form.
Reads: 81496.50 ft³
